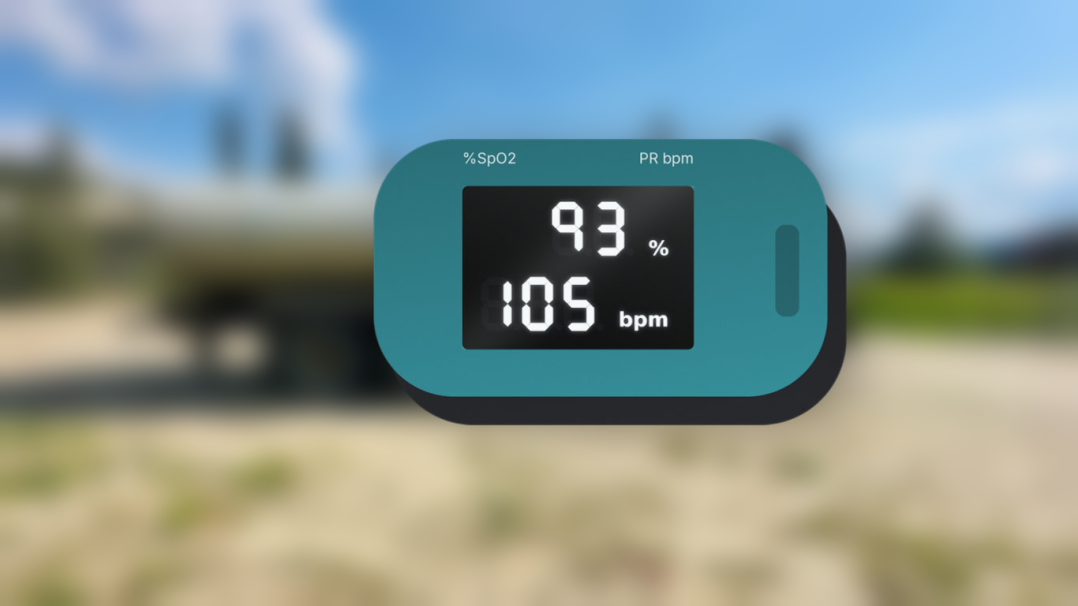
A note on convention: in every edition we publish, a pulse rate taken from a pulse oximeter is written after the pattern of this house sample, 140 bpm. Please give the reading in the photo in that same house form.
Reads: 105 bpm
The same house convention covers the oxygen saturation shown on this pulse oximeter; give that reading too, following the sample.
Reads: 93 %
